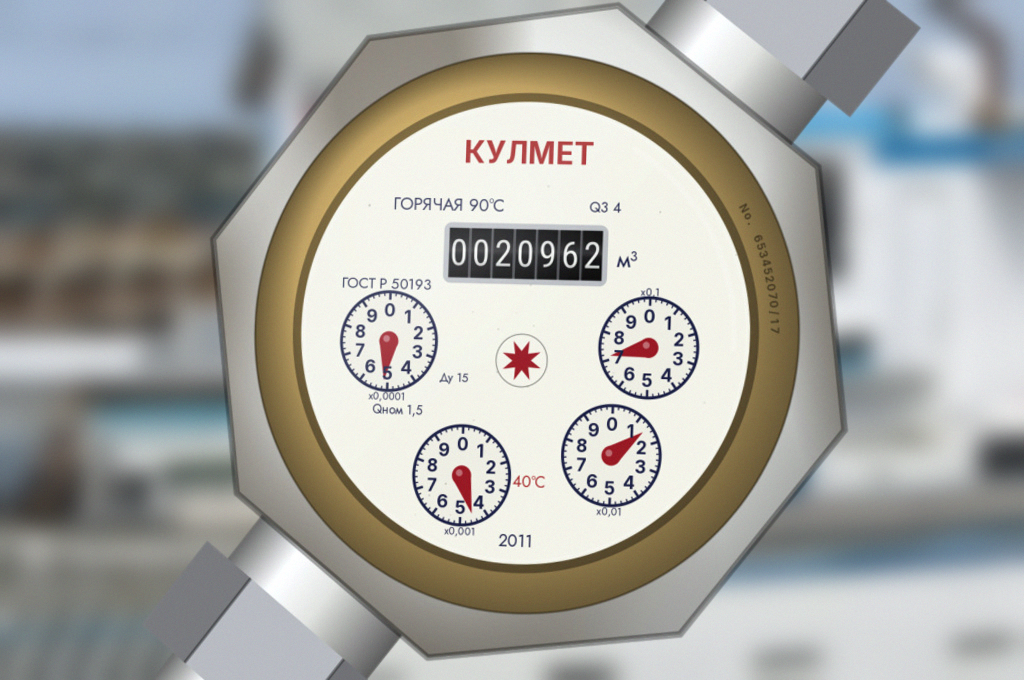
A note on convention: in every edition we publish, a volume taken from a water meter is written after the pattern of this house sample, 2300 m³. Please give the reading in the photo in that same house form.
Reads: 20962.7145 m³
